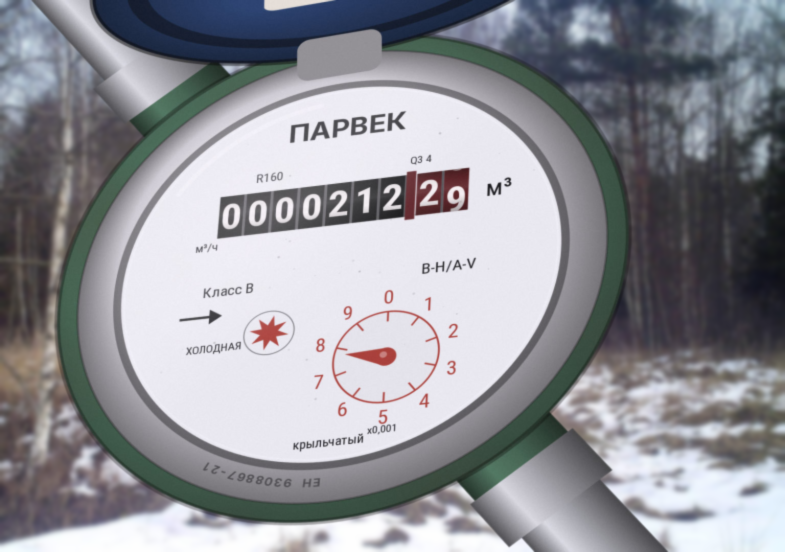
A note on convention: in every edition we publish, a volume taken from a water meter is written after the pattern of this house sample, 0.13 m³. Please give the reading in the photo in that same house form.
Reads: 212.287 m³
